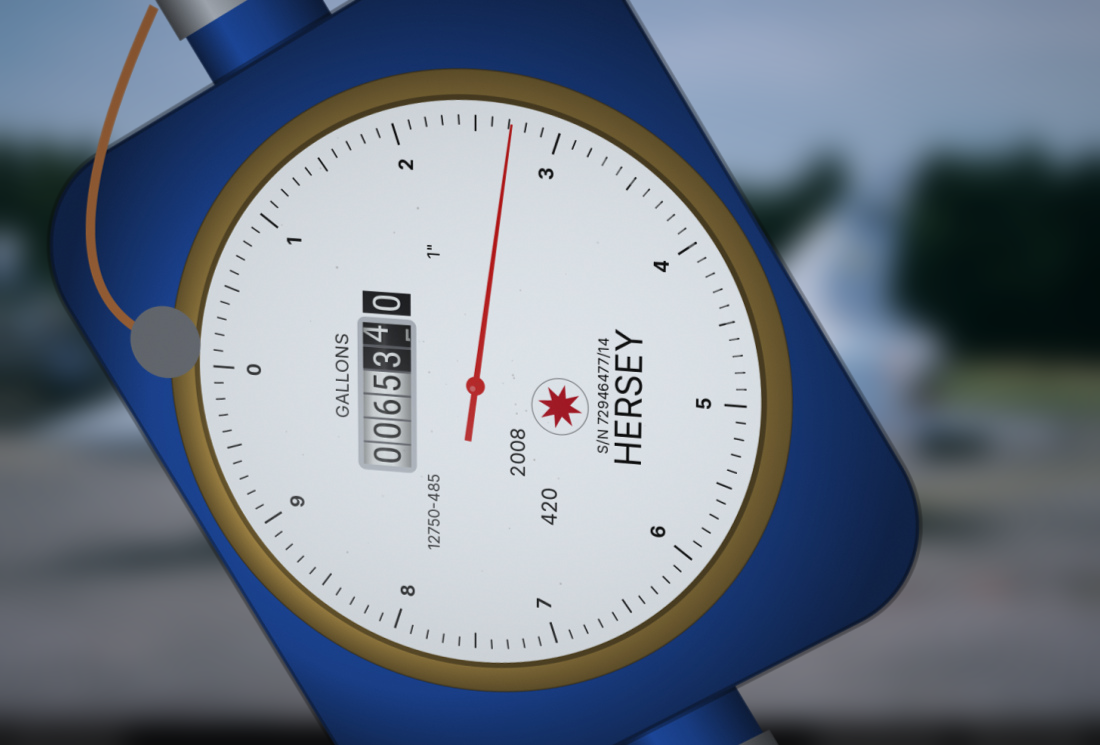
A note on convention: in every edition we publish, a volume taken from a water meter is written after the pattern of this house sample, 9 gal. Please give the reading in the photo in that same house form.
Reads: 65342.7 gal
